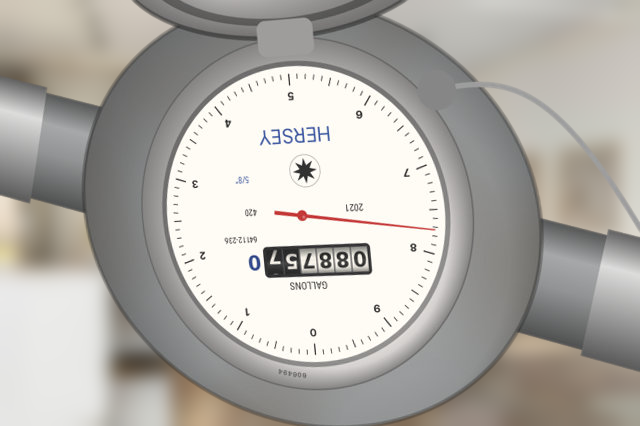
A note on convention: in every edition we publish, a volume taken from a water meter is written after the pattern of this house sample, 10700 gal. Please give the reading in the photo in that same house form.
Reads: 887567.7 gal
